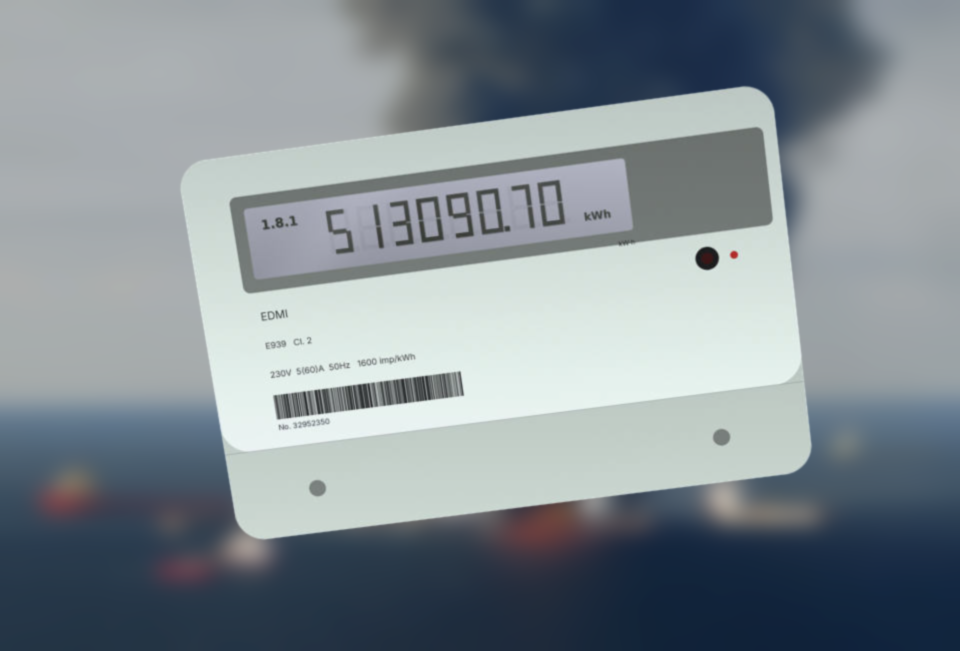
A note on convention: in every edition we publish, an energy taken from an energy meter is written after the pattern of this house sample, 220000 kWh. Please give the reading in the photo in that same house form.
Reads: 513090.70 kWh
